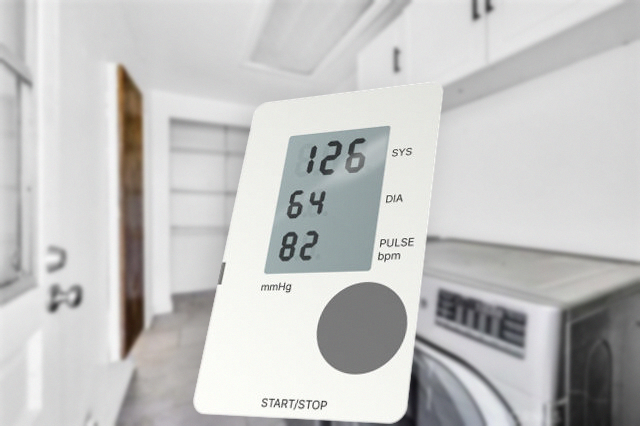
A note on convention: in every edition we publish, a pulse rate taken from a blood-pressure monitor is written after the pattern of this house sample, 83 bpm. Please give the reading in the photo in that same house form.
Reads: 82 bpm
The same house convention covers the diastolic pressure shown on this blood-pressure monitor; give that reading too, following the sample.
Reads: 64 mmHg
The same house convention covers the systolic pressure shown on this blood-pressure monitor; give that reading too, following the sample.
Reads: 126 mmHg
